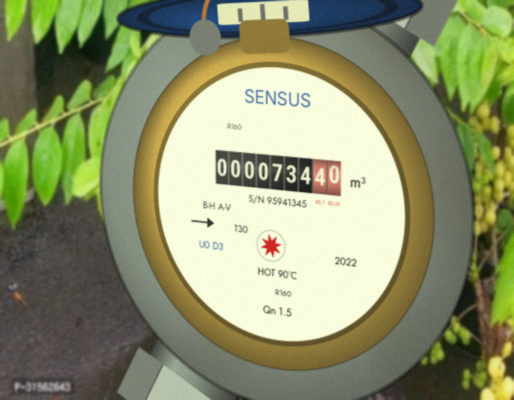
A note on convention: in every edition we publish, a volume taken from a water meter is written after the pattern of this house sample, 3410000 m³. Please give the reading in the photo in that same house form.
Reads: 734.40 m³
